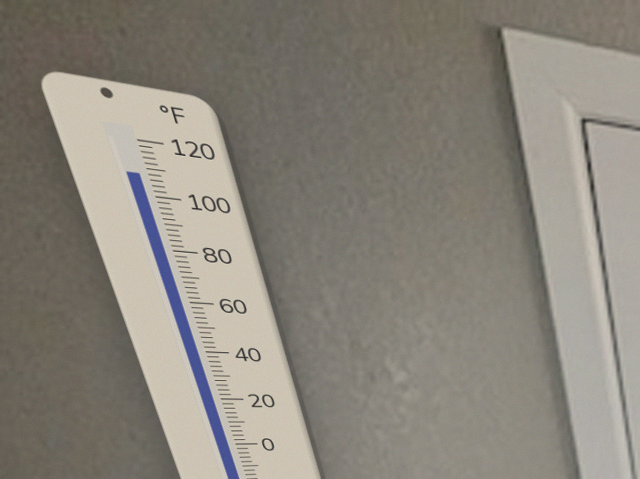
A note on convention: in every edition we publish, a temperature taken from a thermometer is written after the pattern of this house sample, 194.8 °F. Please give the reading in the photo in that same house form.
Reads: 108 °F
